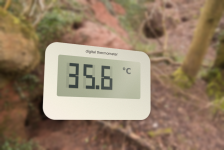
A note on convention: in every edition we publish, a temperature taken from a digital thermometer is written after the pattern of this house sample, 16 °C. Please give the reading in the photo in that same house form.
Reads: 35.6 °C
